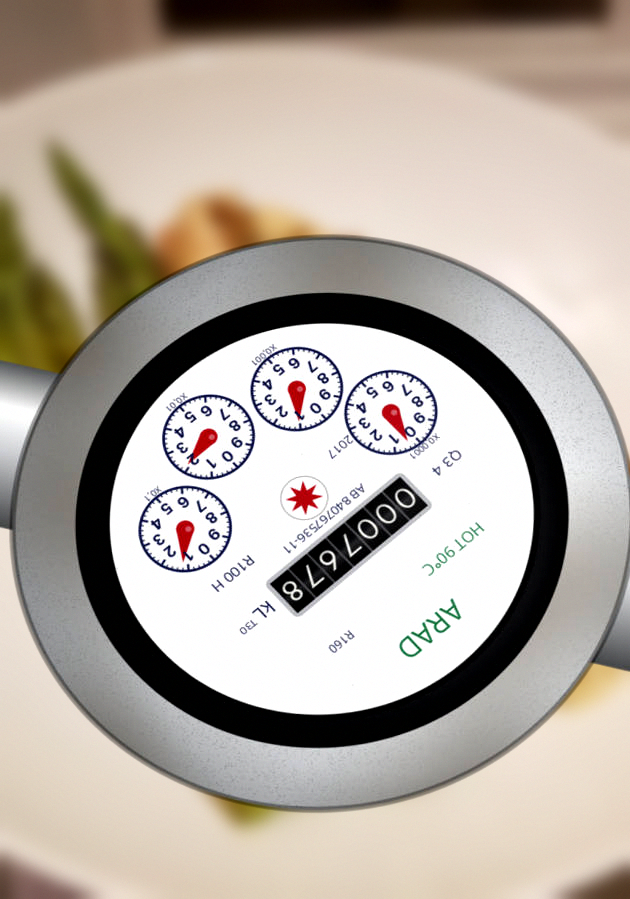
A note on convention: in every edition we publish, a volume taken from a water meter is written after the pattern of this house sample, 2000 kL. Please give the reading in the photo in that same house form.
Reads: 7678.1210 kL
